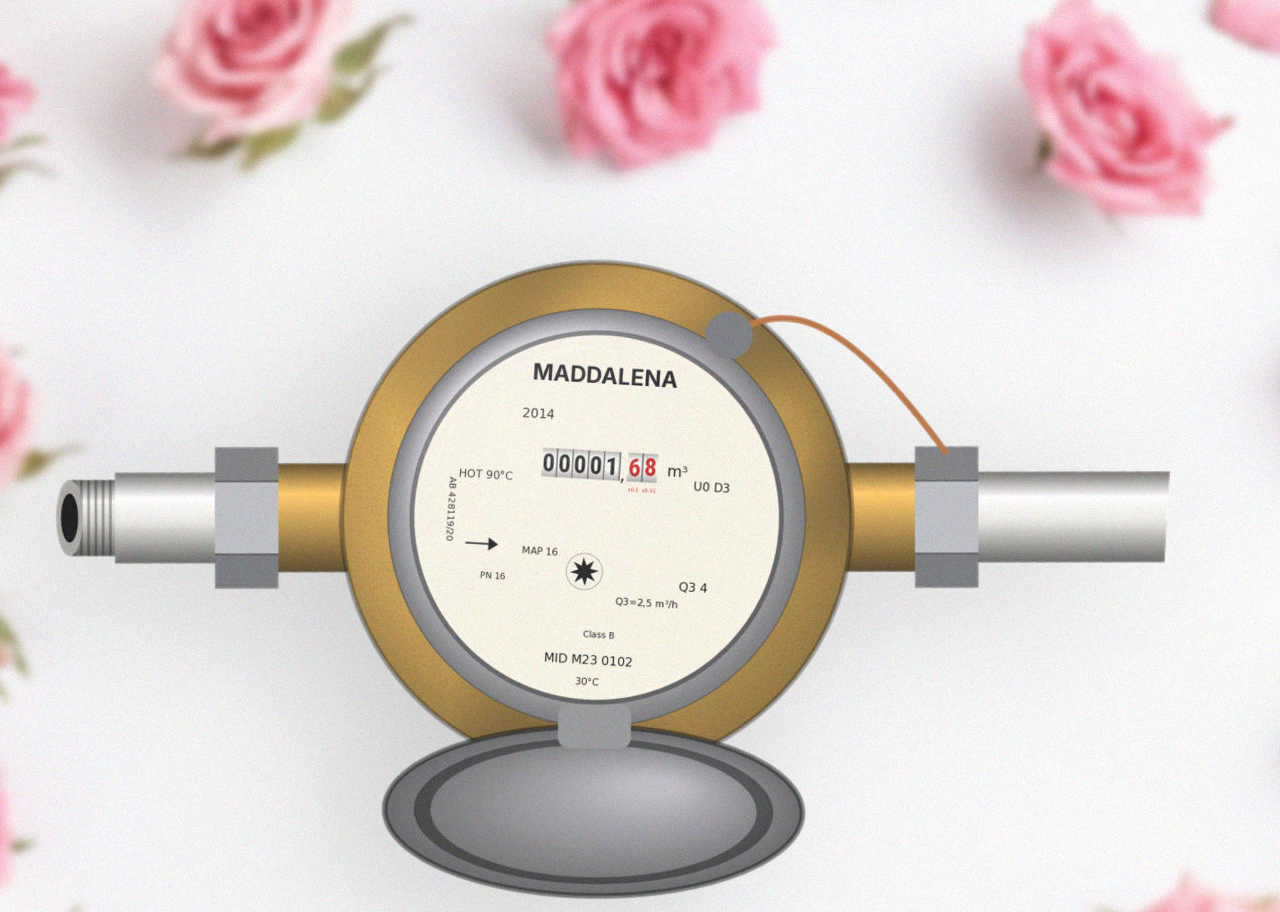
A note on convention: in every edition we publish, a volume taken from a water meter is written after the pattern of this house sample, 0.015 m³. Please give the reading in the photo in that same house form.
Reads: 1.68 m³
